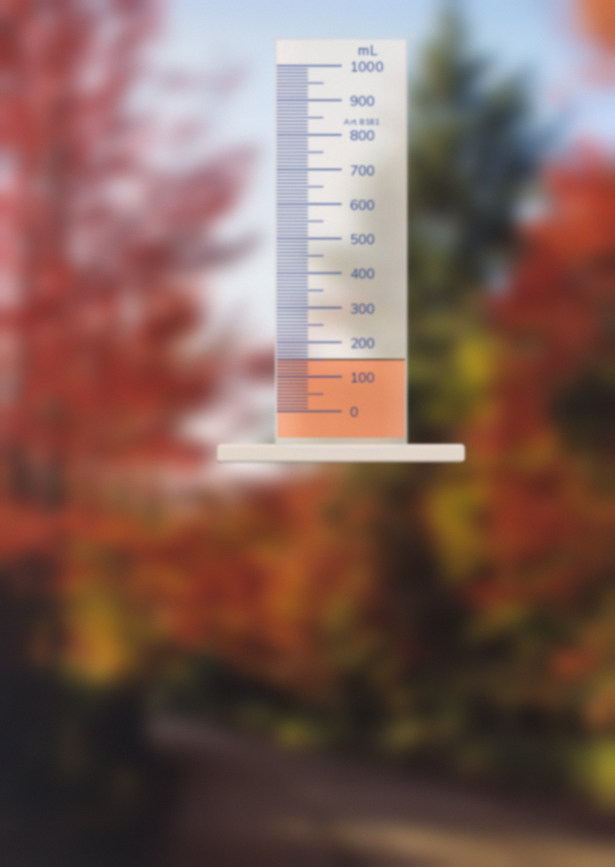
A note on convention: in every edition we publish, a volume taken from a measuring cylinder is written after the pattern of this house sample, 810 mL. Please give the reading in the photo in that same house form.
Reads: 150 mL
